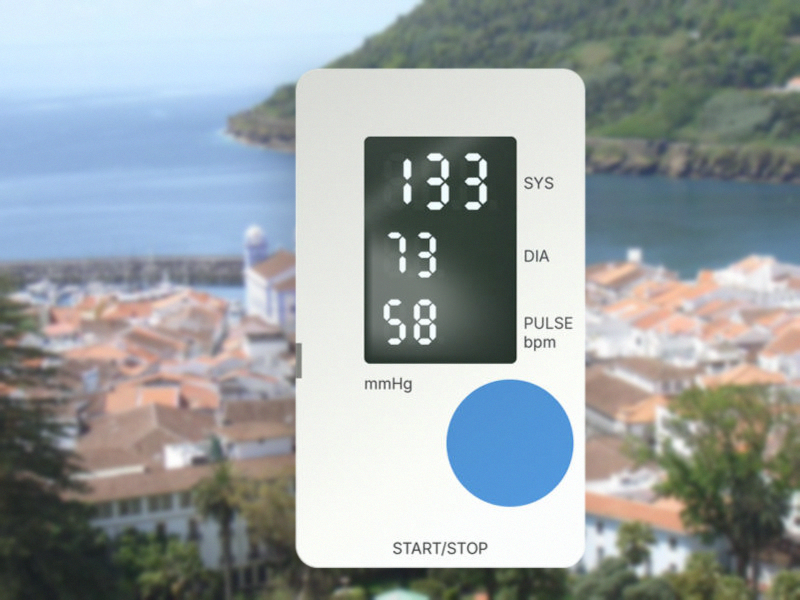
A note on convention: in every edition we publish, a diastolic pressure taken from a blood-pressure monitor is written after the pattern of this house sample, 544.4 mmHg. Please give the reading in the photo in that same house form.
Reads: 73 mmHg
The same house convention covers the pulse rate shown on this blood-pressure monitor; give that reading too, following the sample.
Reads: 58 bpm
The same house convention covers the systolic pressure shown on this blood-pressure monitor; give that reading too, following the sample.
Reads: 133 mmHg
